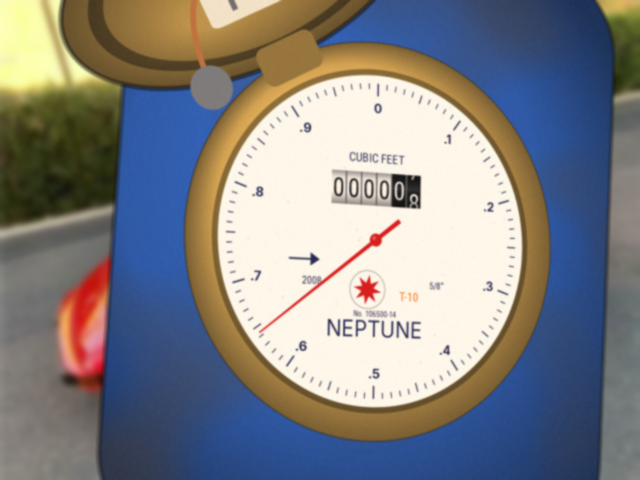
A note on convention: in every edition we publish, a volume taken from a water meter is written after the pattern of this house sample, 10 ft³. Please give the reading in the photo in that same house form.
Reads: 7.64 ft³
